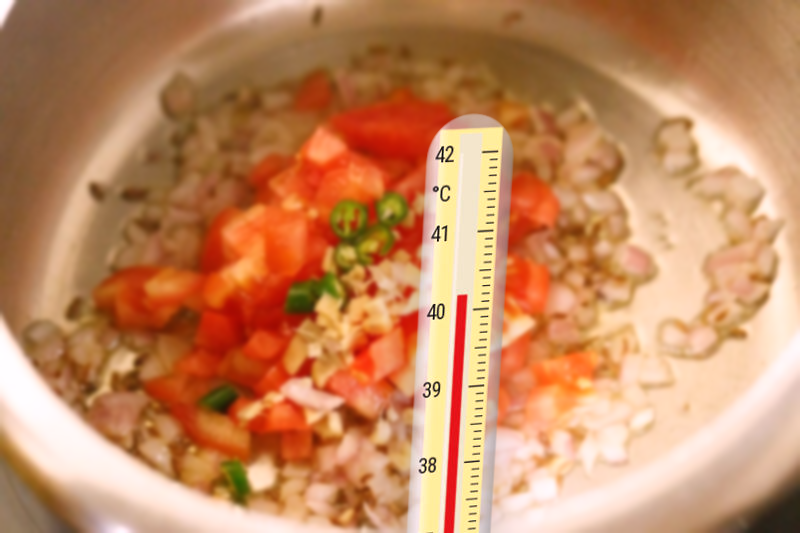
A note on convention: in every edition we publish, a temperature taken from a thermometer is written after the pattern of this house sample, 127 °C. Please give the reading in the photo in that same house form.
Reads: 40.2 °C
